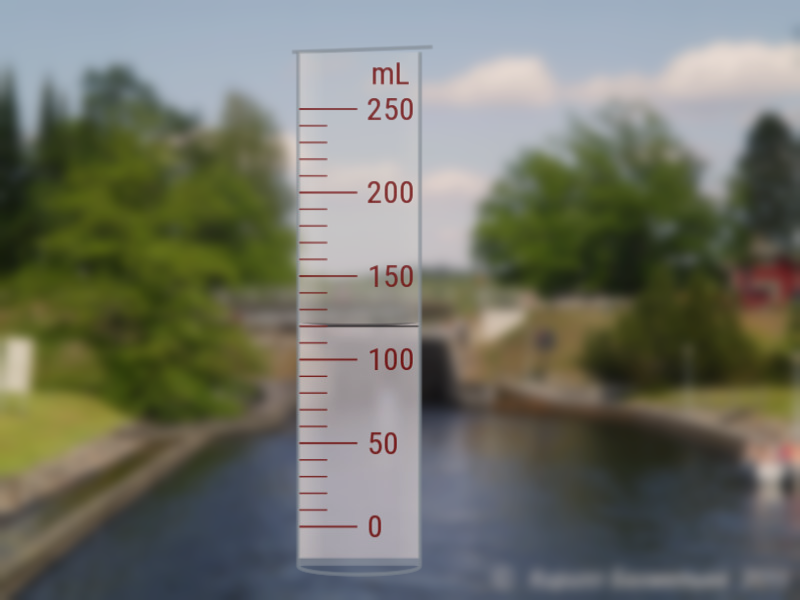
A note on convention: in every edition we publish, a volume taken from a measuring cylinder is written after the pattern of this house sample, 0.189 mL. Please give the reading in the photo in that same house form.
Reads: 120 mL
